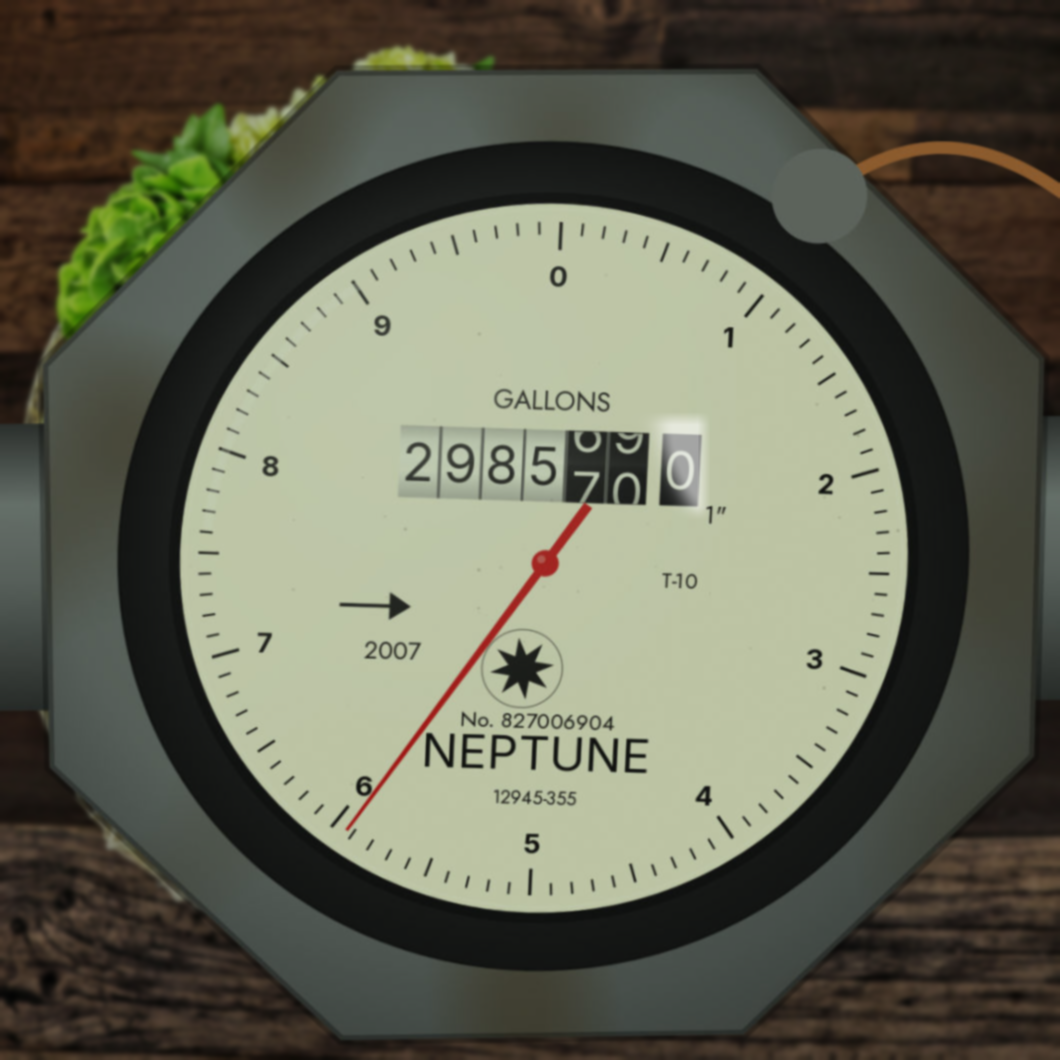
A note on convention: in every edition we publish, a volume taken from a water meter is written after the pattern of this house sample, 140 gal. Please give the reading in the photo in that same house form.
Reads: 2985695.9 gal
